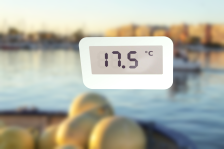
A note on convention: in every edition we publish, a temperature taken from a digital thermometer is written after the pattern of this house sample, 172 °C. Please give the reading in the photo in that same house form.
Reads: 17.5 °C
